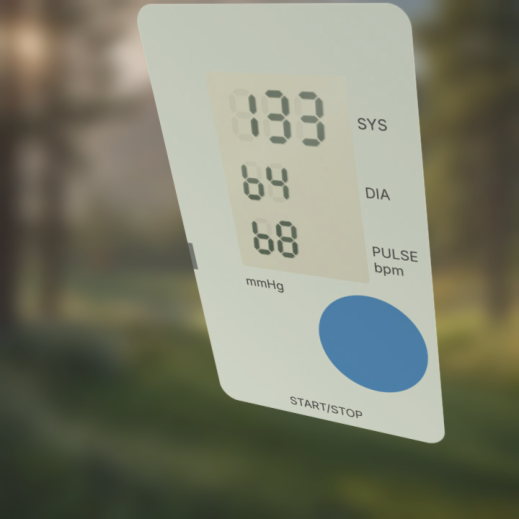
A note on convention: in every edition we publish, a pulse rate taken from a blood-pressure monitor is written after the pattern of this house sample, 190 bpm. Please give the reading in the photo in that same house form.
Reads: 68 bpm
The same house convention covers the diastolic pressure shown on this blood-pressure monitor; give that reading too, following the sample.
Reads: 64 mmHg
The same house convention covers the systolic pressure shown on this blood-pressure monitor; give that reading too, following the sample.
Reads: 133 mmHg
